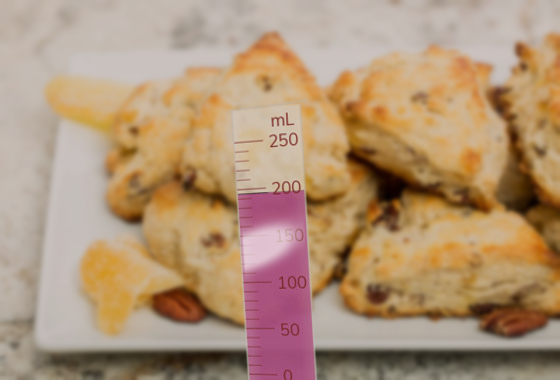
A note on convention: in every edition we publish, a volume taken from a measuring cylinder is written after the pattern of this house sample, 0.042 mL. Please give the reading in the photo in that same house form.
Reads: 195 mL
